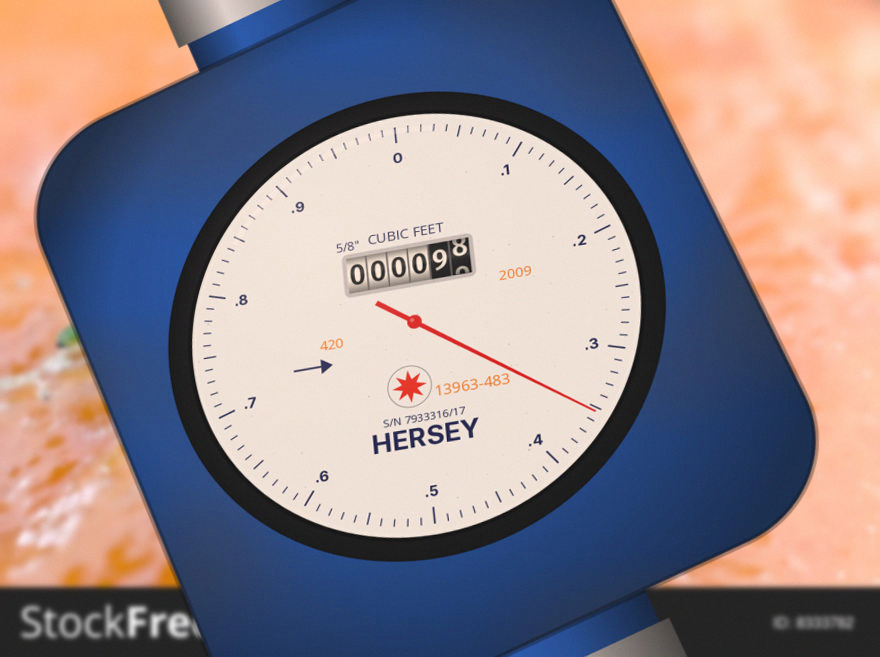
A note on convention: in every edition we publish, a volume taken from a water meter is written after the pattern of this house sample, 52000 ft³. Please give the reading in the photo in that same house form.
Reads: 98.35 ft³
